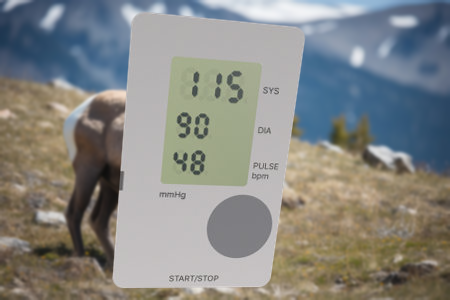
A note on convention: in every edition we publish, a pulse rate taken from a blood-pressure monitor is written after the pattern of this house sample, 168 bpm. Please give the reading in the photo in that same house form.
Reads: 48 bpm
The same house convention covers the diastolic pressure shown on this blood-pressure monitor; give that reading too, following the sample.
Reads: 90 mmHg
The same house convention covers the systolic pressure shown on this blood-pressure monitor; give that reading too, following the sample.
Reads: 115 mmHg
